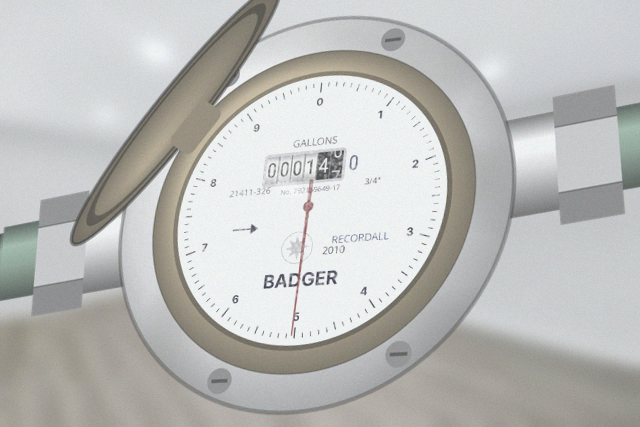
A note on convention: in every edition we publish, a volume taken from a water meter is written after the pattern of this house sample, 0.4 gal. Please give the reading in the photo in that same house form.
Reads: 1465.0 gal
